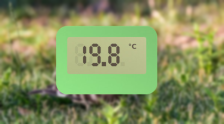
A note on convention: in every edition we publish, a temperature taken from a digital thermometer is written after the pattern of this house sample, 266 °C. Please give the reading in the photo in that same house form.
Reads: 19.8 °C
